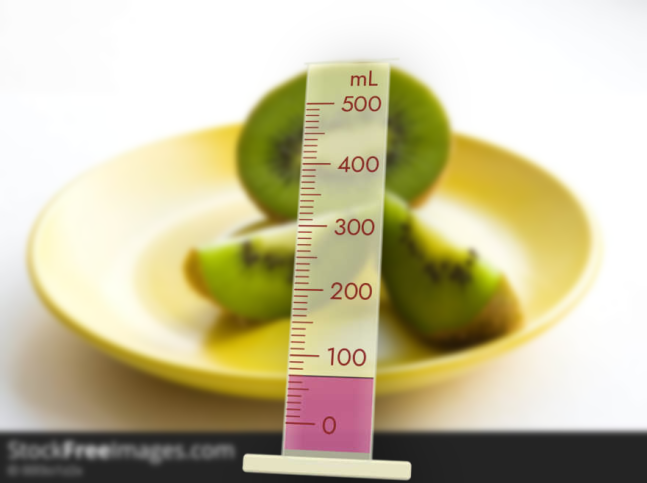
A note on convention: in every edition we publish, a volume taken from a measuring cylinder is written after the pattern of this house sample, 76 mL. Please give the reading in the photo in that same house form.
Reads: 70 mL
